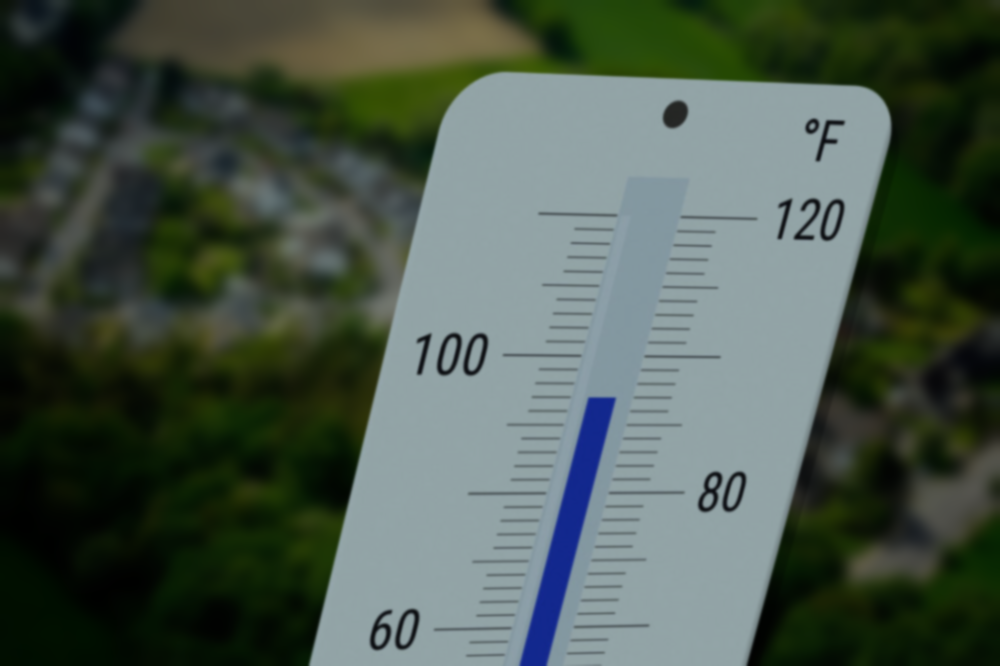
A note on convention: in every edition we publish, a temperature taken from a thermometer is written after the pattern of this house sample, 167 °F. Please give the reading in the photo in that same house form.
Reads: 94 °F
